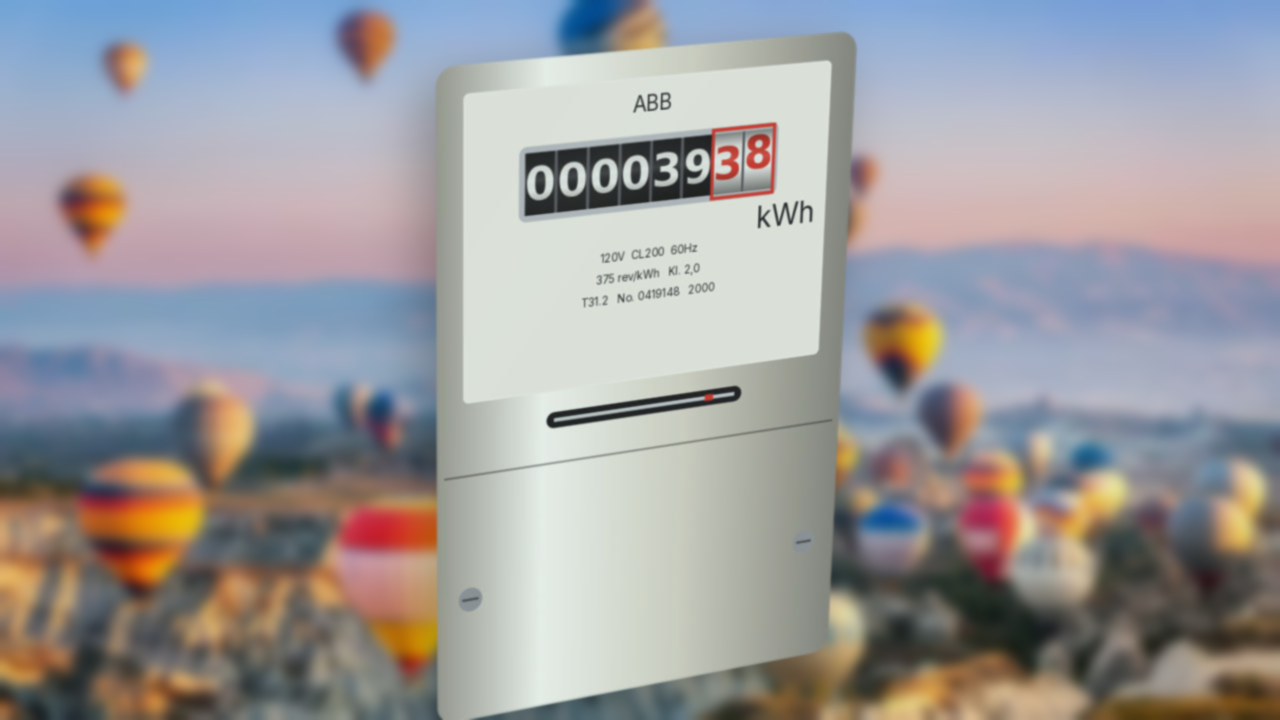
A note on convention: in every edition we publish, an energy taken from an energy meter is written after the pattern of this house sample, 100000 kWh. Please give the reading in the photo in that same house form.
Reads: 39.38 kWh
